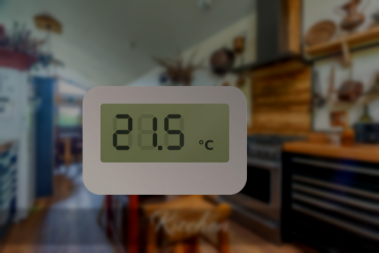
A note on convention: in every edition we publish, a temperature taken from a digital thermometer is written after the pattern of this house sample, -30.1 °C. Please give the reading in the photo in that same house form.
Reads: 21.5 °C
